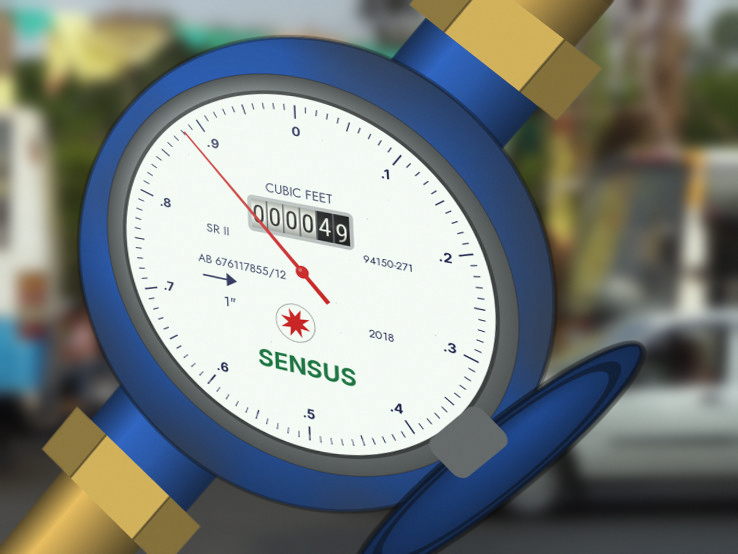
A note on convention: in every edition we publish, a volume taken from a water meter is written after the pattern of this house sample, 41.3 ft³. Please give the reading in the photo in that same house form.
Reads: 48.88 ft³
